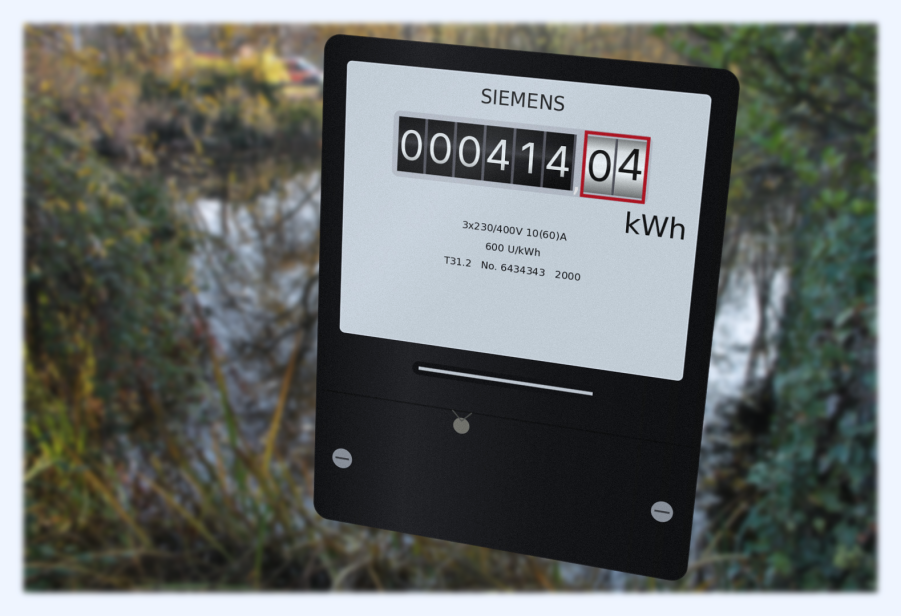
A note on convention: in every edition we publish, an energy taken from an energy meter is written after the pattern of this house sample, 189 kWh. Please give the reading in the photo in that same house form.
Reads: 414.04 kWh
